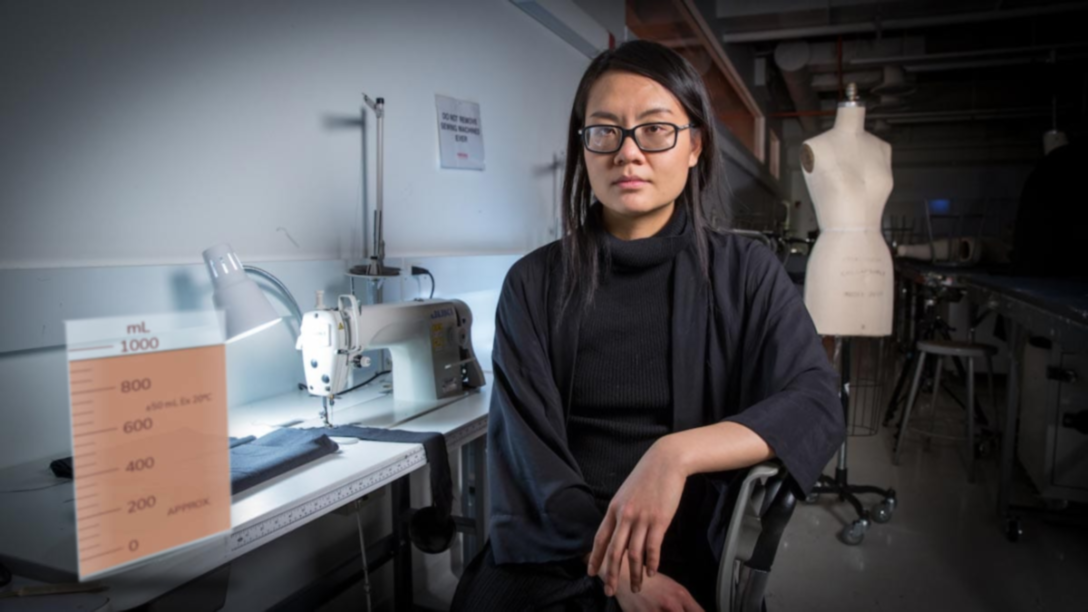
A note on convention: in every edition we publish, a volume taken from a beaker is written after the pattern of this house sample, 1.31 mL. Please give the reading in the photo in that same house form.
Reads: 950 mL
